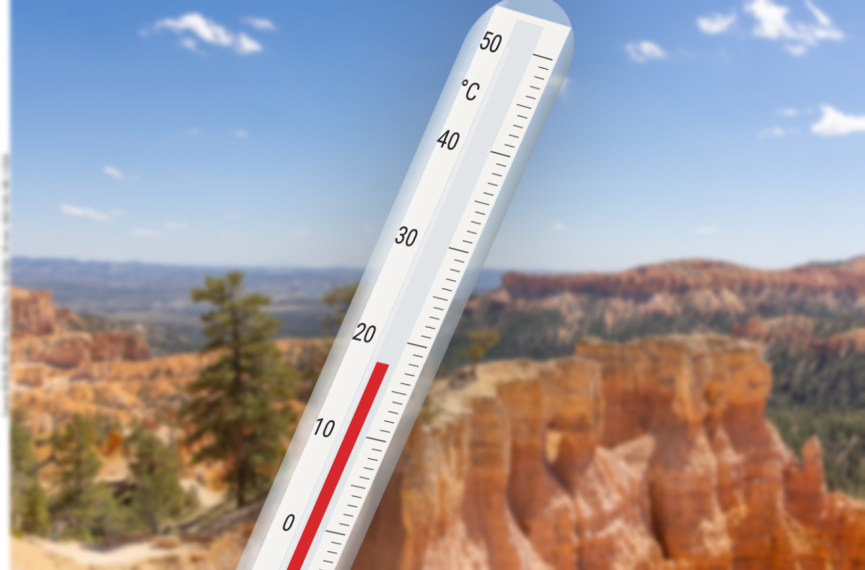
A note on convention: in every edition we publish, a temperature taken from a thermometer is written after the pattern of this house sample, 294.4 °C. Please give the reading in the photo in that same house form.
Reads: 17.5 °C
